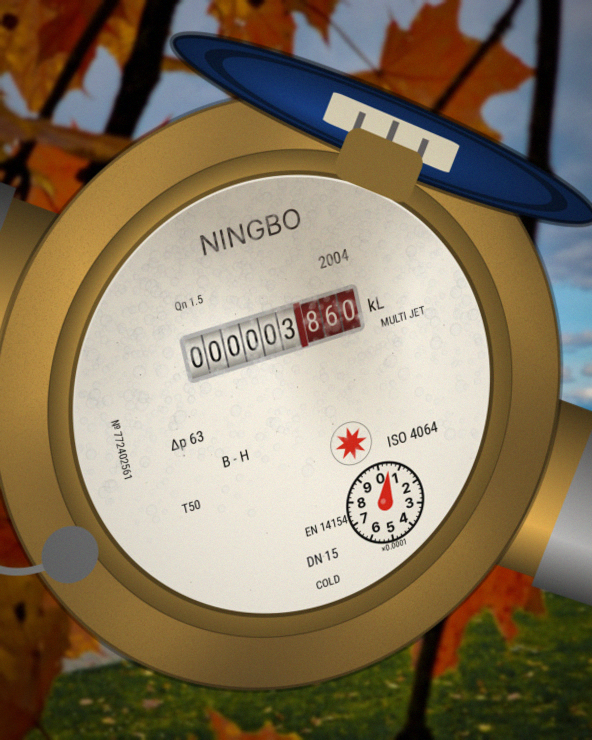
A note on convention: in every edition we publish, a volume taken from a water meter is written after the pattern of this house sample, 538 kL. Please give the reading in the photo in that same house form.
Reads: 3.8600 kL
